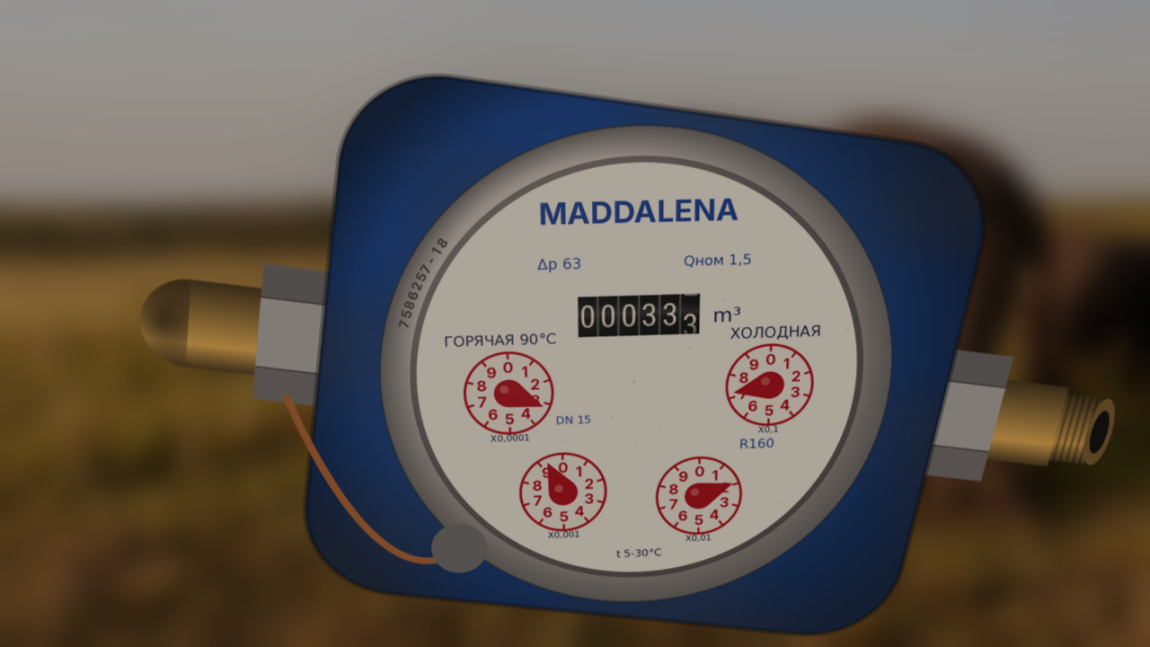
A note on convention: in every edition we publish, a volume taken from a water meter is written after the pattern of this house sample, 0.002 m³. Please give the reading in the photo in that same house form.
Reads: 332.7193 m³
